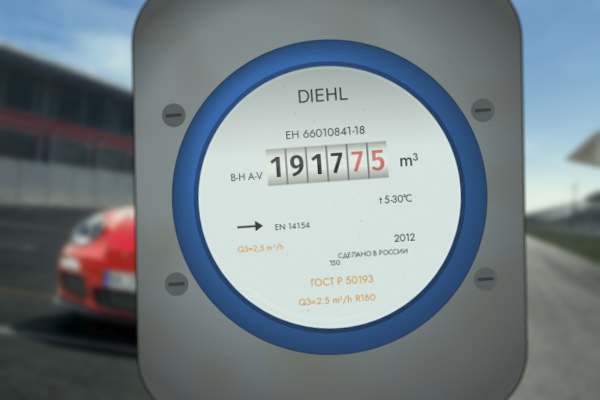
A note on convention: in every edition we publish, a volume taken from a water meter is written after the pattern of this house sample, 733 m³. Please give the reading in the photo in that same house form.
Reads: 1917.75 m³
